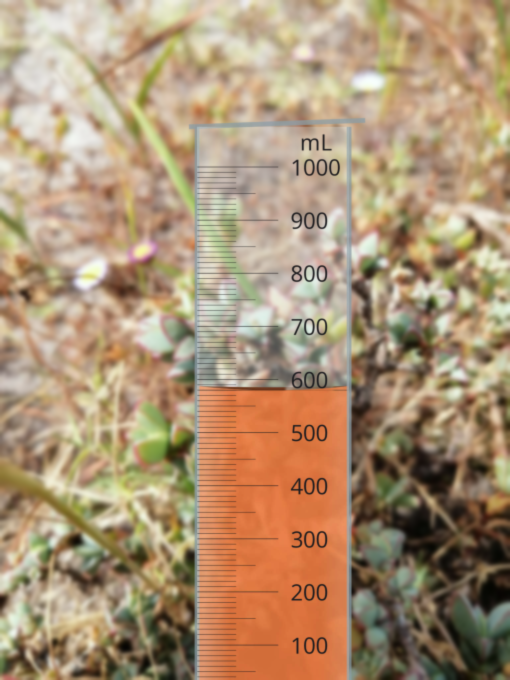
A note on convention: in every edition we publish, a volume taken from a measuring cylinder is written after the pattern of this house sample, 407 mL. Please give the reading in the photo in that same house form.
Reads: 580 mL
